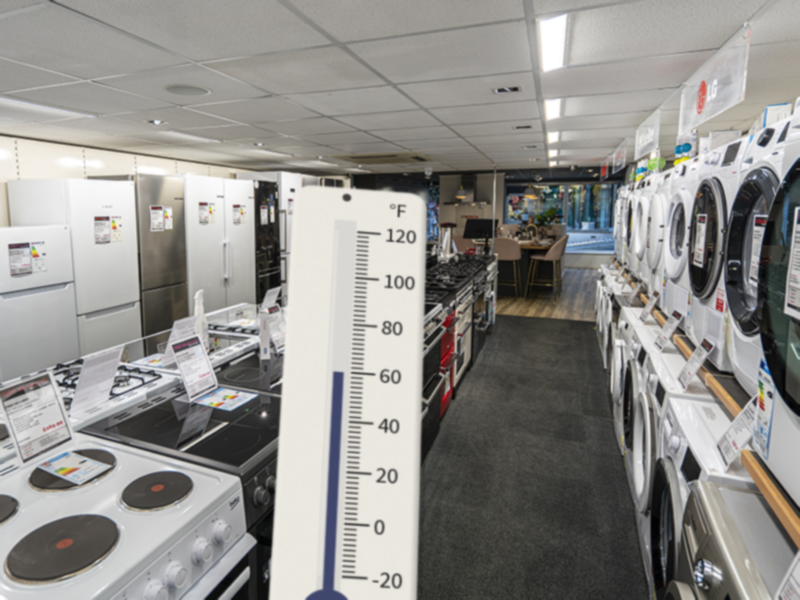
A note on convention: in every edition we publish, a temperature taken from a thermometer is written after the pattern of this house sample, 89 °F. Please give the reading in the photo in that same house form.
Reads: 60 °F
